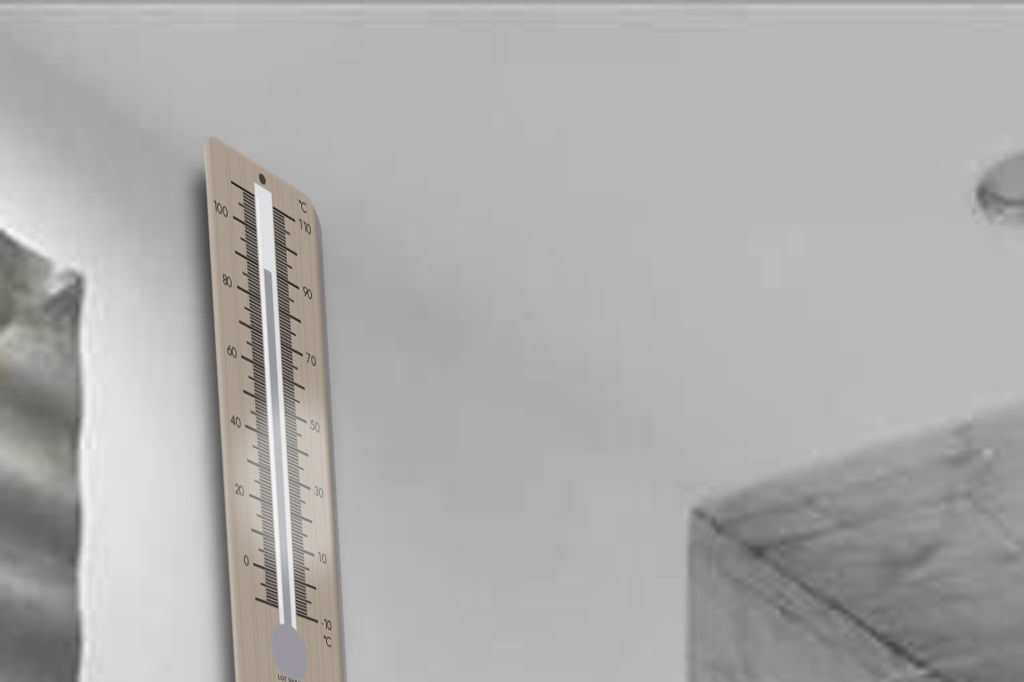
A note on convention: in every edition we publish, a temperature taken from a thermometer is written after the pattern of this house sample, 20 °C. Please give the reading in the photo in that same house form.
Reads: 90 °C
